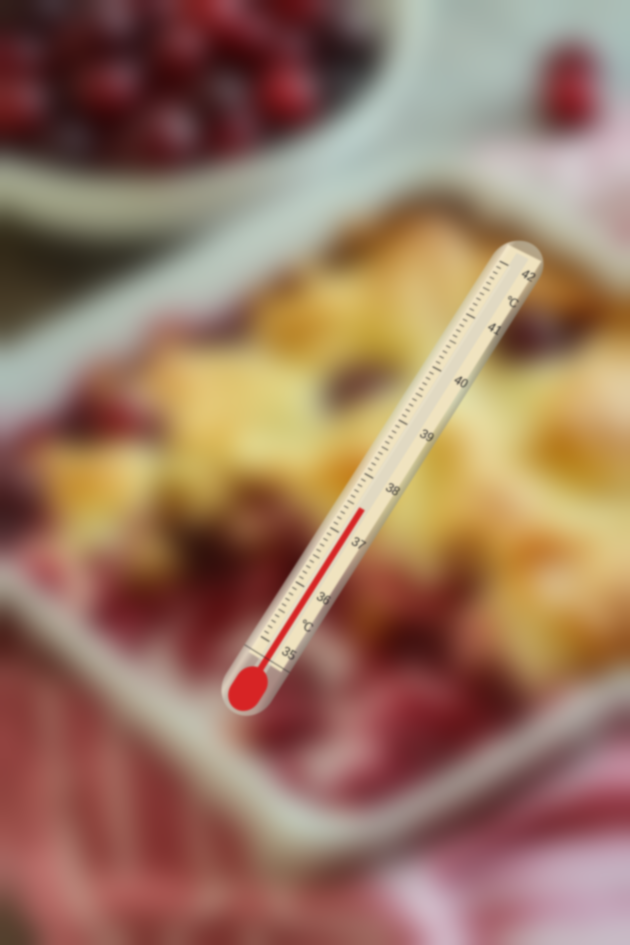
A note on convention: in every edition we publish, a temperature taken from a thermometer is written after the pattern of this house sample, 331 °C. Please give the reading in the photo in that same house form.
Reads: 37.5 °C
